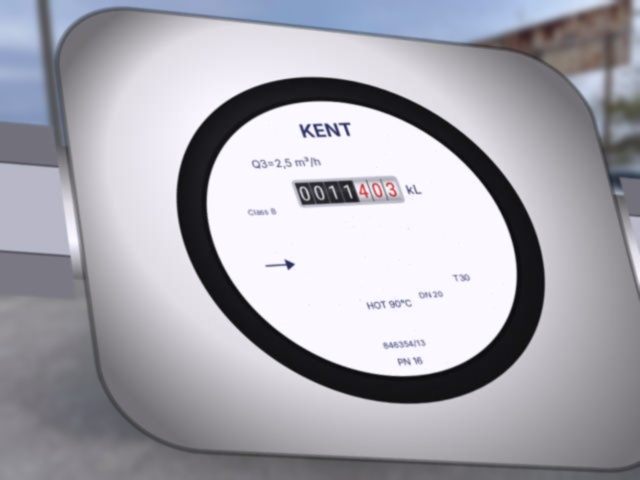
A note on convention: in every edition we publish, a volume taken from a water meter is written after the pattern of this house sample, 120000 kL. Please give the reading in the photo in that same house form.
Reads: 11.403 kL
